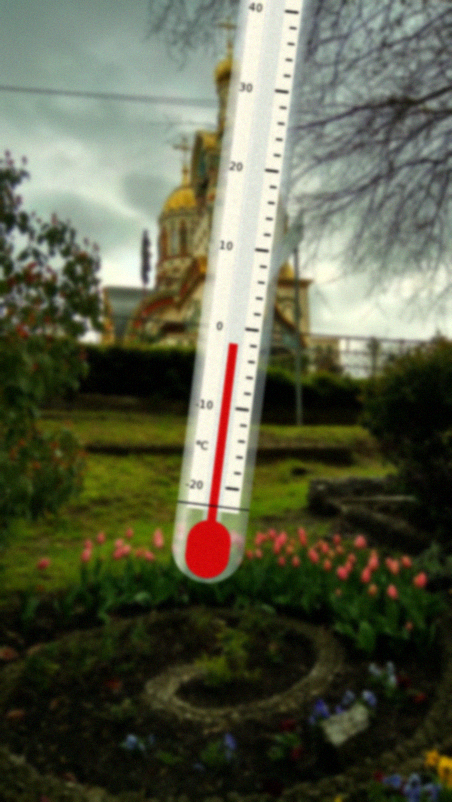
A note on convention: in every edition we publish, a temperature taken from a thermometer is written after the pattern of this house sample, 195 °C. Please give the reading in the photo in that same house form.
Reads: -2 °C
